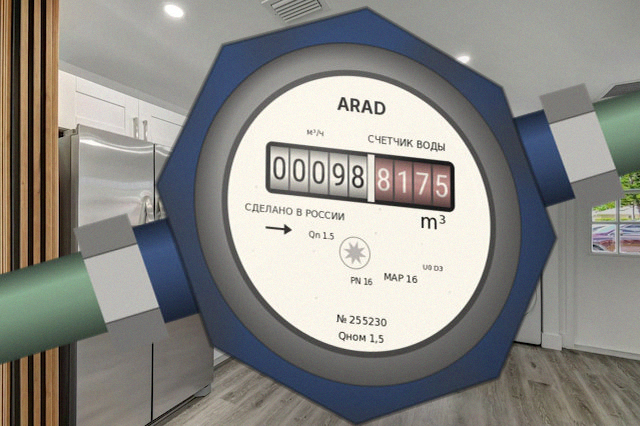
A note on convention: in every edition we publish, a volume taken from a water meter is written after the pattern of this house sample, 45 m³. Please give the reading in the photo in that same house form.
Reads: 98.8175 m³
